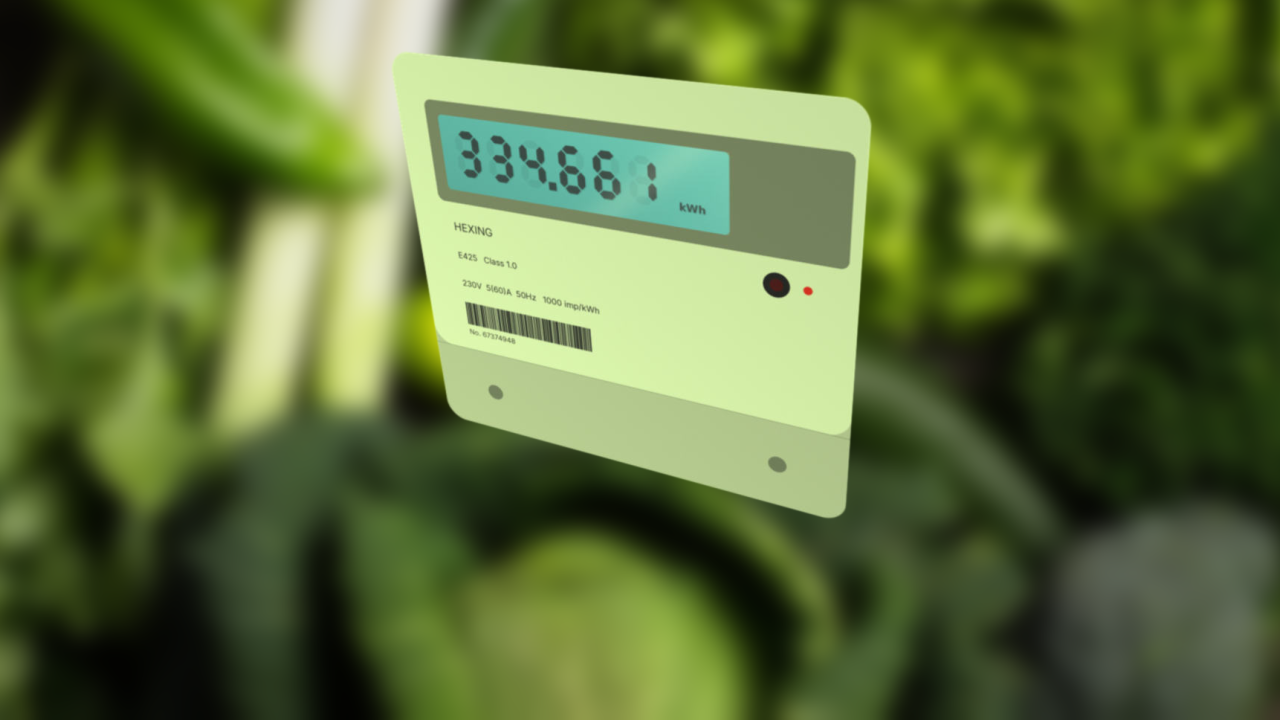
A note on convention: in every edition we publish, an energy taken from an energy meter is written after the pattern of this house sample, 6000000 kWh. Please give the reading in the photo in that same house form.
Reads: 334.661 kWh
